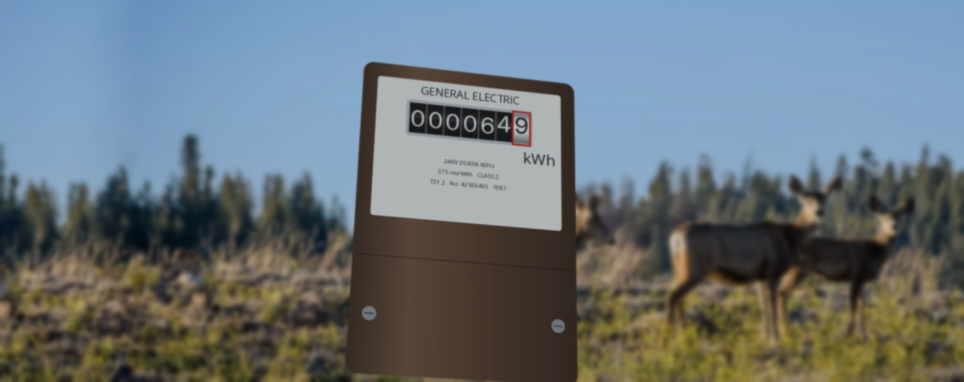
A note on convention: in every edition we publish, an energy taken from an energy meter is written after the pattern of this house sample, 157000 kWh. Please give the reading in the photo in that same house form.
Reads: 64.9 kWh
